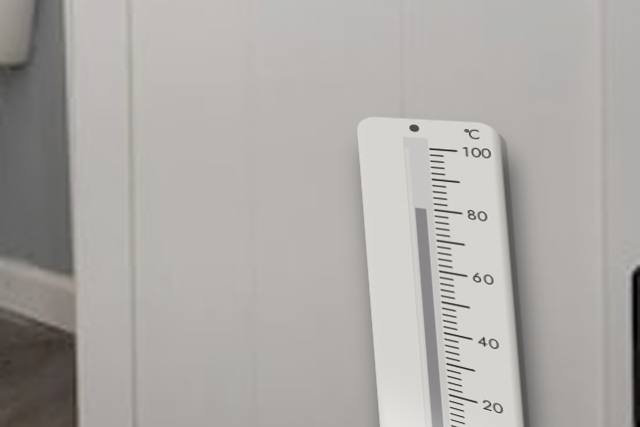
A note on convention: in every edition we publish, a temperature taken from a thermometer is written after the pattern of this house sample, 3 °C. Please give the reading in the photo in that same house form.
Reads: 80 °C
